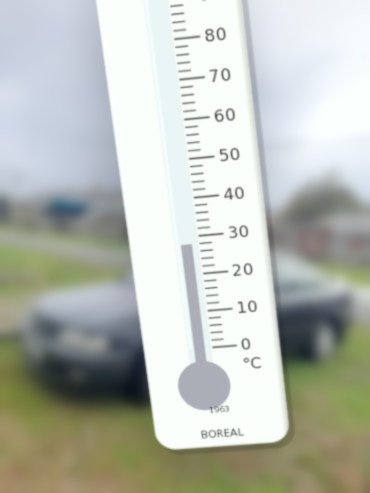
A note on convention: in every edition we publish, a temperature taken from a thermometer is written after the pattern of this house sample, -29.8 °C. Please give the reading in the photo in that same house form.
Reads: 28 °C
